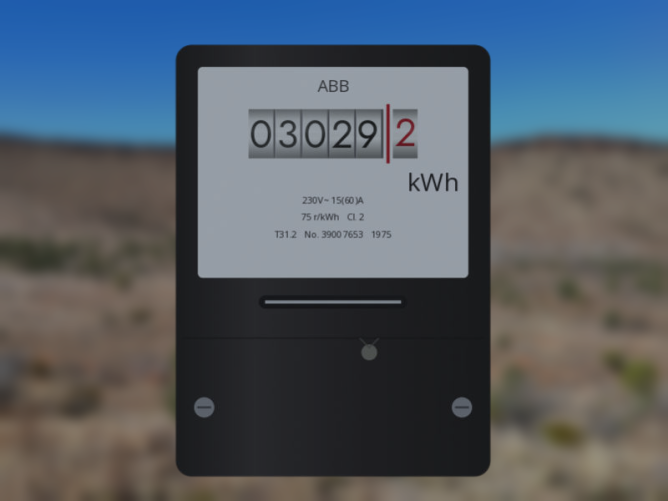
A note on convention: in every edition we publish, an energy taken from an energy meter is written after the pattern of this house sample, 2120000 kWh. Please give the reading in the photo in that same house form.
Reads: 3029.2 kWh
